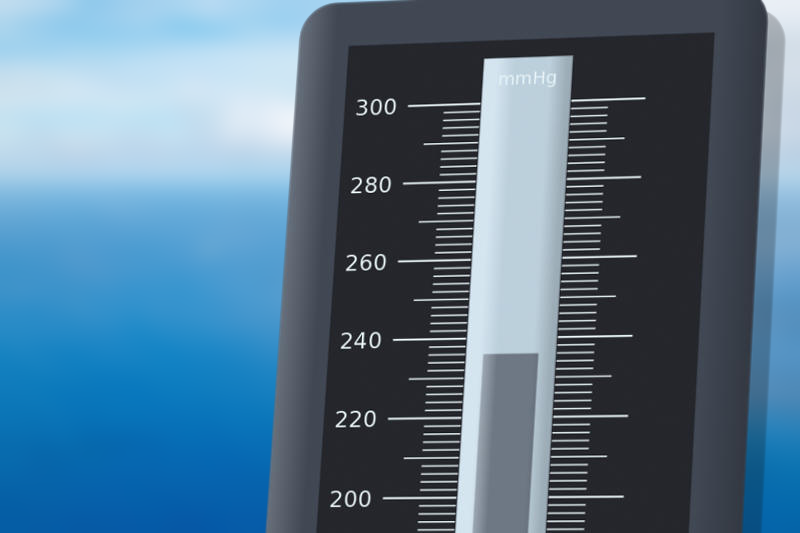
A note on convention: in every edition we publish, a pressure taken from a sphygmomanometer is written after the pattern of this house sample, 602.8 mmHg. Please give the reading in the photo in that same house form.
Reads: 236 mmHg
